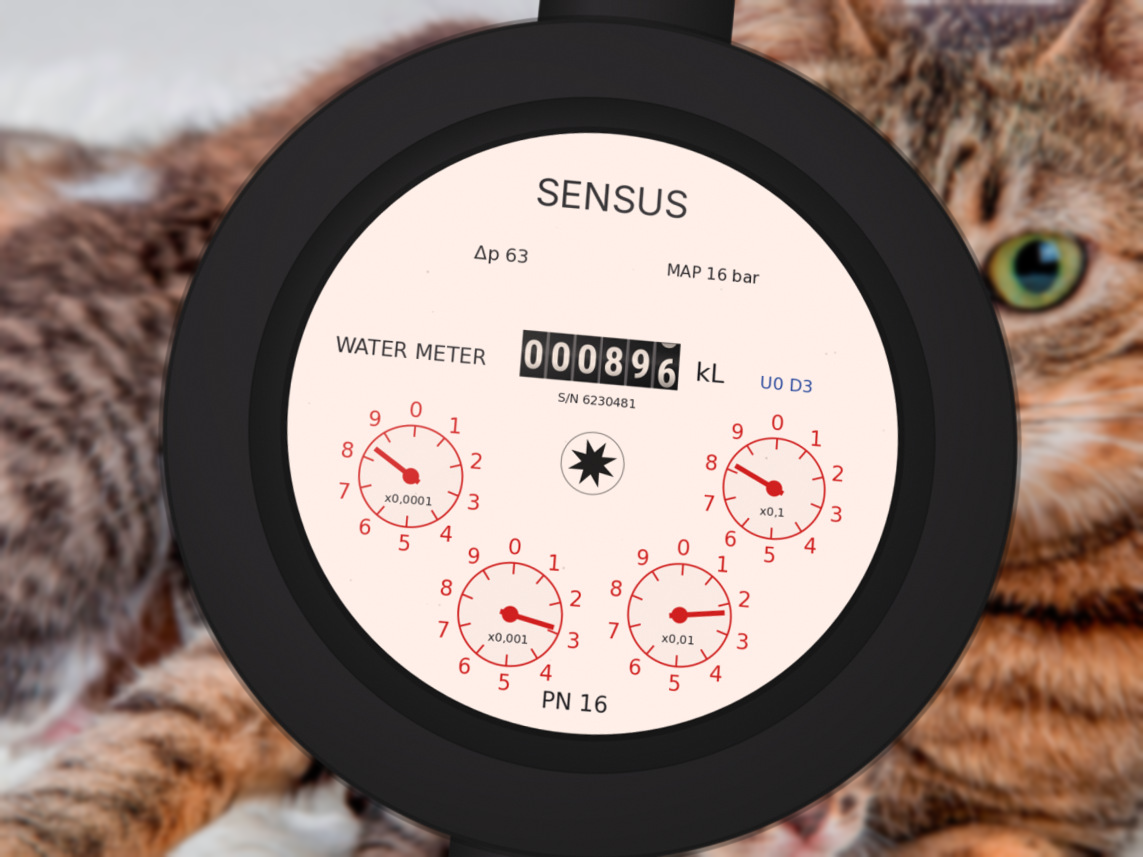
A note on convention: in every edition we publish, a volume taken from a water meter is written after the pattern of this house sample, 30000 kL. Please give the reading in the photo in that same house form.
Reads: 895.8228 kL
